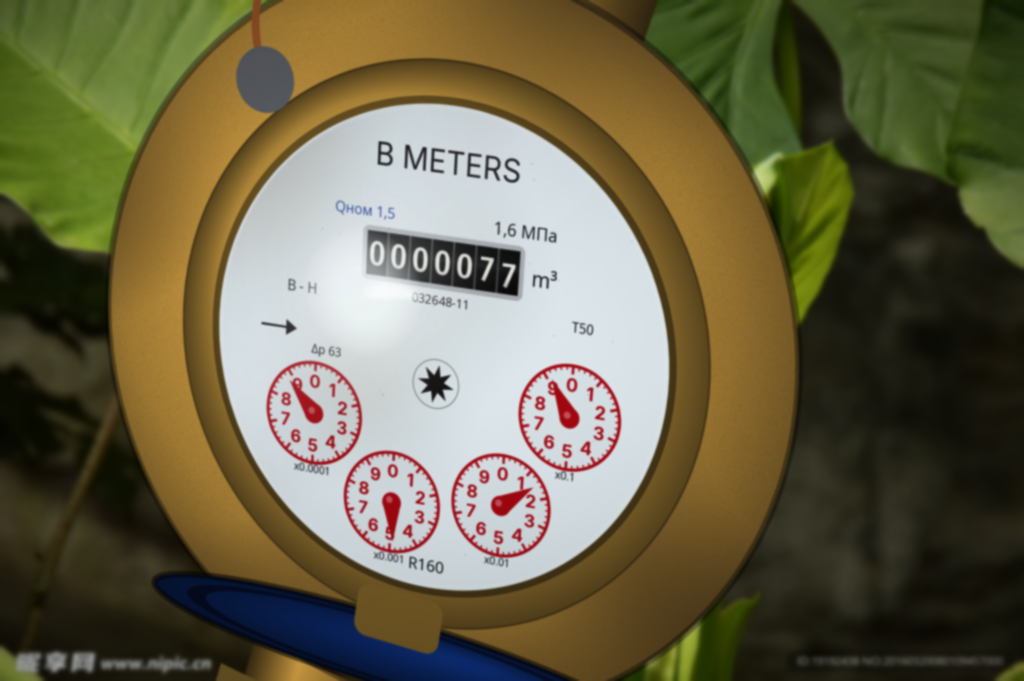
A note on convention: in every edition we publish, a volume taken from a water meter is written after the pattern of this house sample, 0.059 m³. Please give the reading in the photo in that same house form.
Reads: 76.9148 m³
